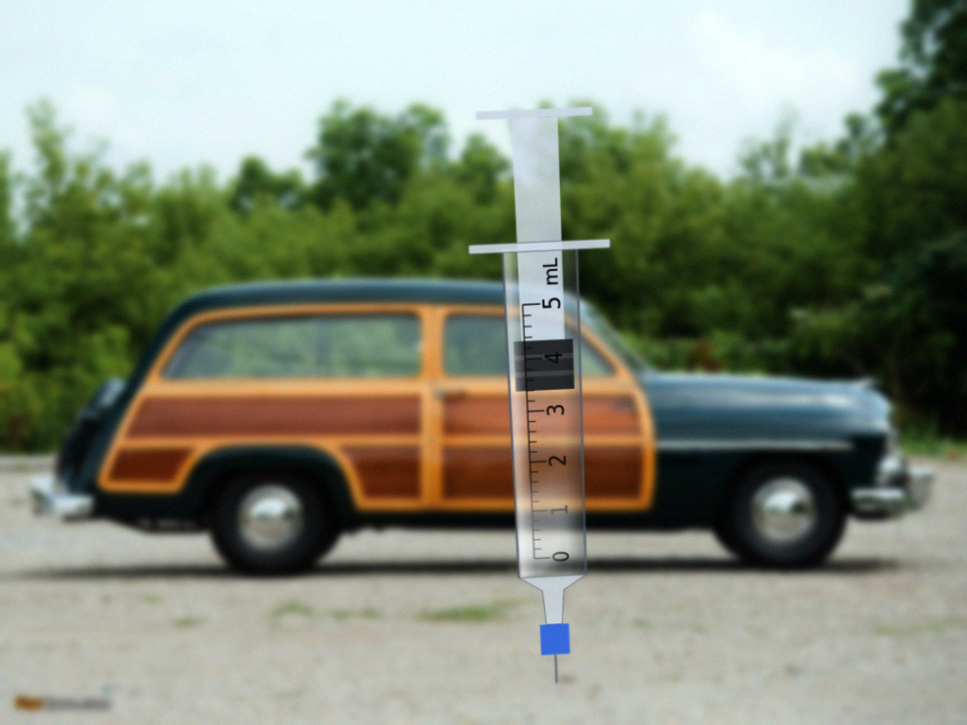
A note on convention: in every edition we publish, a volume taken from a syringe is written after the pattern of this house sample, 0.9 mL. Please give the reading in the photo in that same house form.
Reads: 3.4 mL
